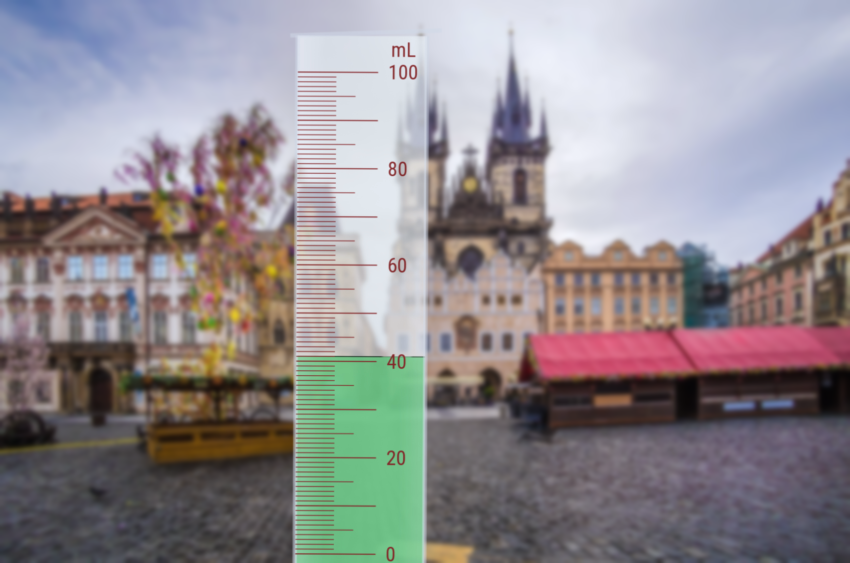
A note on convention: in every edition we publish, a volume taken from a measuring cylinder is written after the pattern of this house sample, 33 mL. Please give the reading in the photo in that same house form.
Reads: 41 mL
